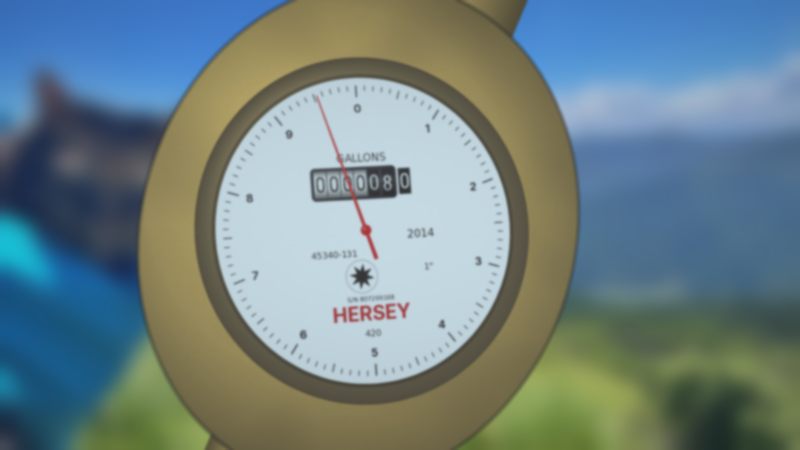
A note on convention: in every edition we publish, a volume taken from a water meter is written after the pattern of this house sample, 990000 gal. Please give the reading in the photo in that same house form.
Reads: 79.5 gal
